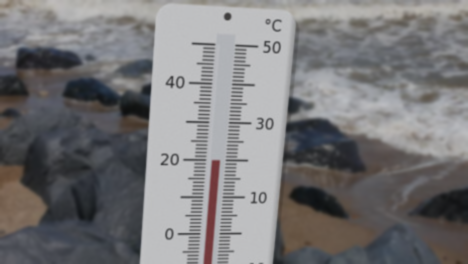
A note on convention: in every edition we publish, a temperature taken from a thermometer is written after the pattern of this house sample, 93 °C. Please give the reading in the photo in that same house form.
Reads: 20 °C
